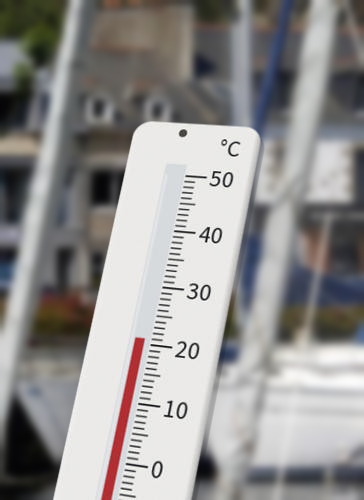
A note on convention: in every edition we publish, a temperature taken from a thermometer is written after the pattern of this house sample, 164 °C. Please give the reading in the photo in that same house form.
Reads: 21 °C
